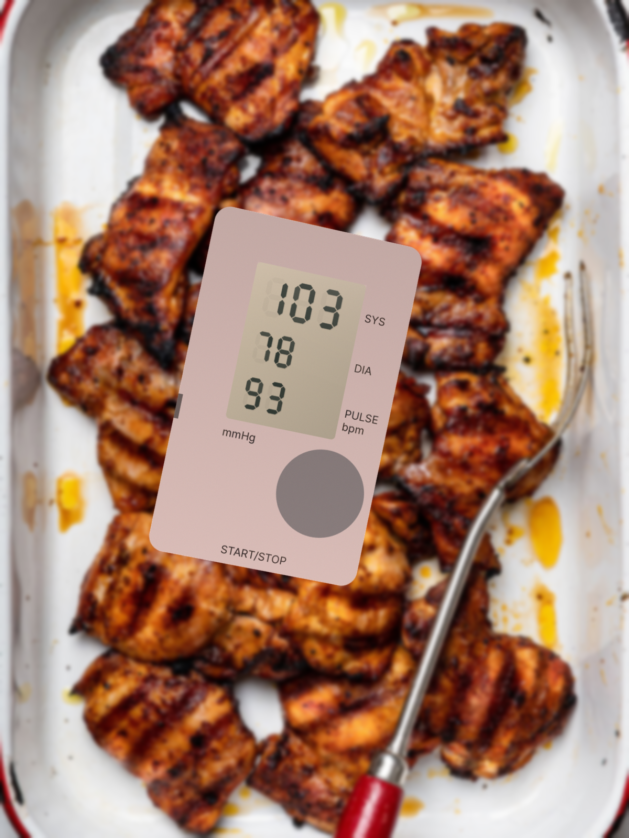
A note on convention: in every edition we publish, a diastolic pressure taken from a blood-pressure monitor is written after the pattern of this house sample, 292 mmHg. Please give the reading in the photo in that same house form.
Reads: 78 mmHg
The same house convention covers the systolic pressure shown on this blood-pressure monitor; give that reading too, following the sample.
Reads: 103 mmHg
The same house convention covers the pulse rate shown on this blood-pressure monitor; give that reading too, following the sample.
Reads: 93 bpm
